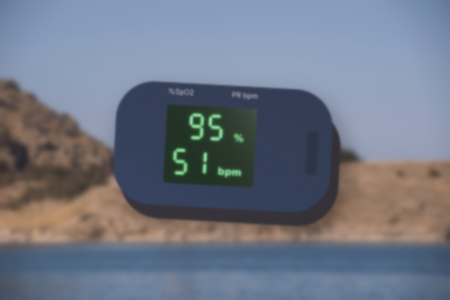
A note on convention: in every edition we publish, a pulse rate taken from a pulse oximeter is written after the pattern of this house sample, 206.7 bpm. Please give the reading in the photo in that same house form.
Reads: 51 bpm
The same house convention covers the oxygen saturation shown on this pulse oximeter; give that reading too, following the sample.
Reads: 95 %
